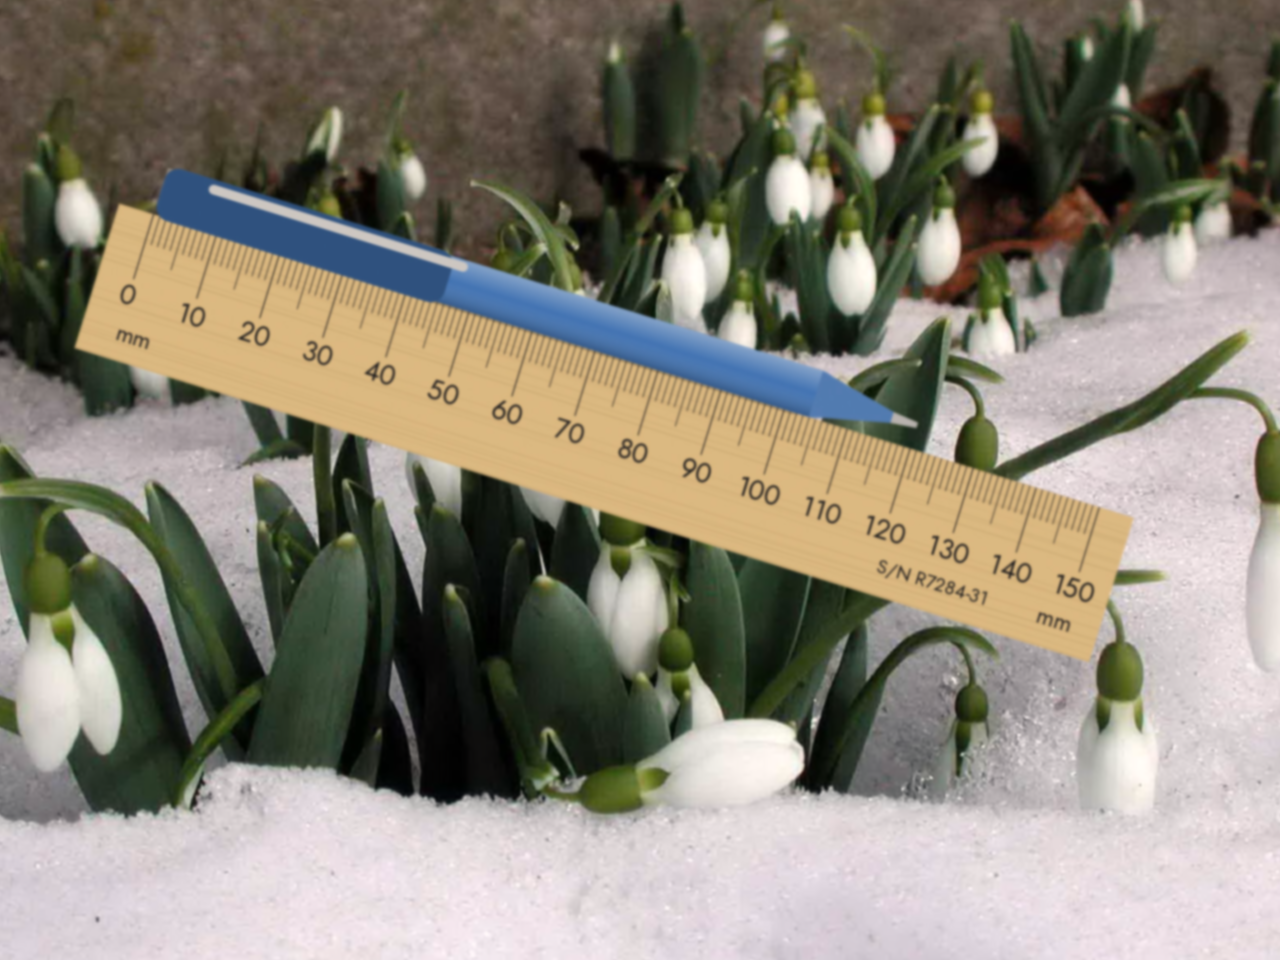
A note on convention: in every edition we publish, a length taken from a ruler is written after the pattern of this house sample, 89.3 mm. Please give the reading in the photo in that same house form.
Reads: 120 mm
